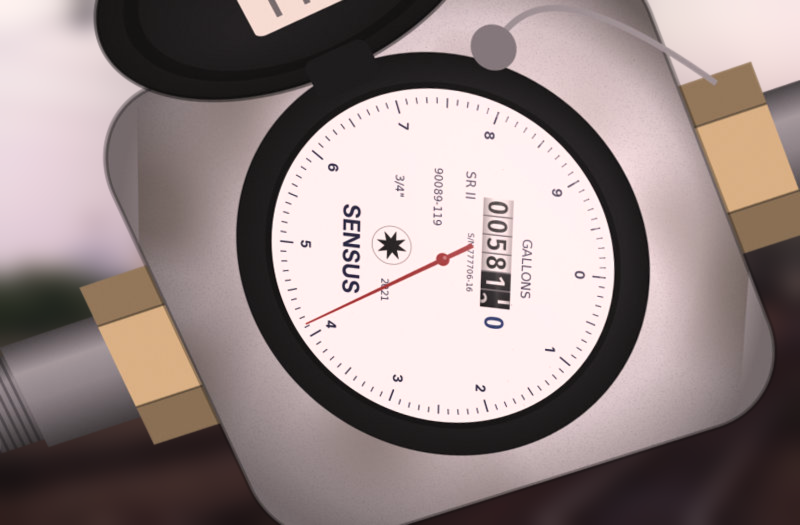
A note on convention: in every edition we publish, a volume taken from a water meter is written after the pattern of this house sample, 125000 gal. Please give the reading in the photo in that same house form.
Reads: 58114.1 gal
